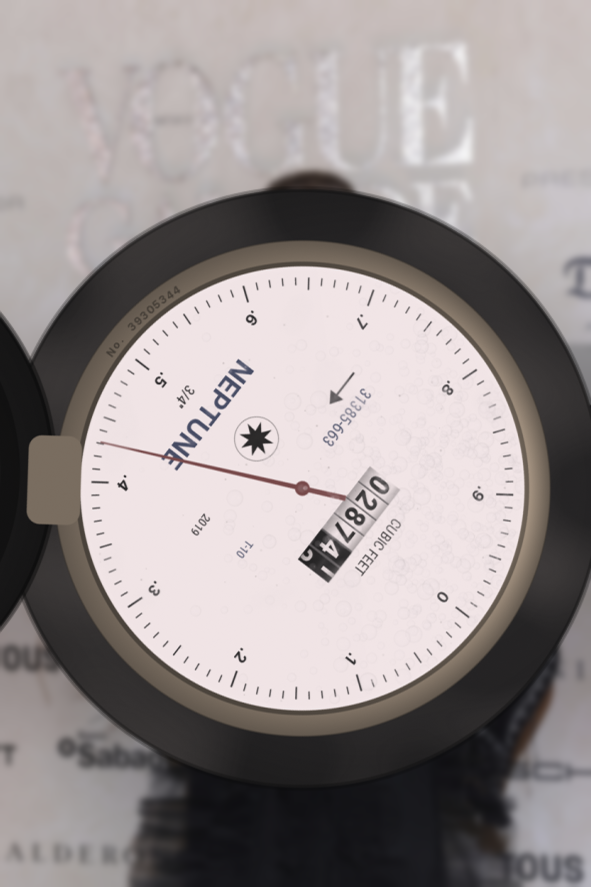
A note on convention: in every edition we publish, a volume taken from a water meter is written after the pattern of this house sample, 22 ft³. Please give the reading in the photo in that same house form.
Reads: 28741.43 ft³
